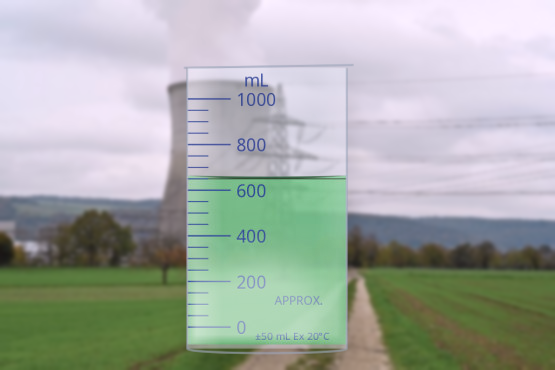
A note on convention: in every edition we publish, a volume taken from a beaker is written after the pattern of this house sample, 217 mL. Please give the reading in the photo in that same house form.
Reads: 650 mL
